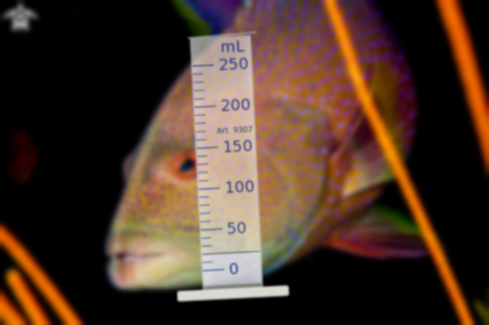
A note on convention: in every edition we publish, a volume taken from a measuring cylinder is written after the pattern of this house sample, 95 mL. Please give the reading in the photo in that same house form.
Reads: 20 mL
